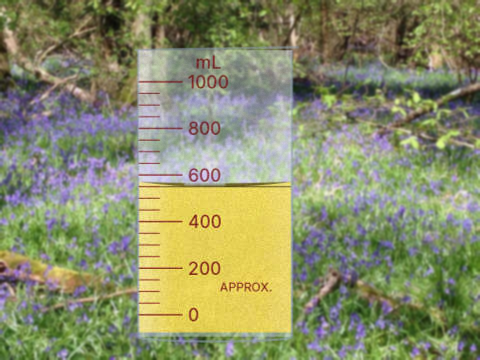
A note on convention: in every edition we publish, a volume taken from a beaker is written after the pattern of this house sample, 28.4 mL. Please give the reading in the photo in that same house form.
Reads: 550 mL
